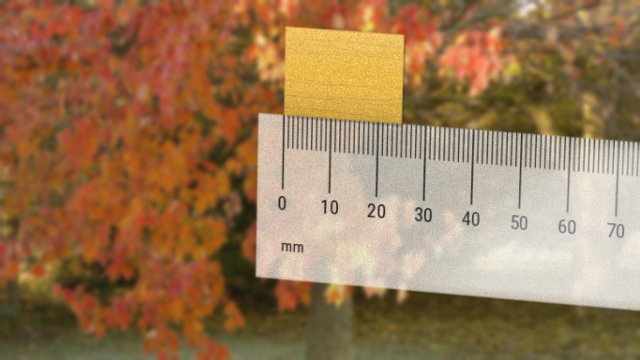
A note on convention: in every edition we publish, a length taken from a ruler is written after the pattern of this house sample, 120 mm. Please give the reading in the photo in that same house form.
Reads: 25 mm
